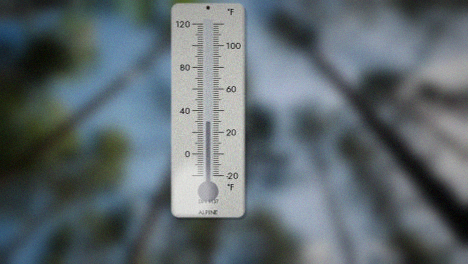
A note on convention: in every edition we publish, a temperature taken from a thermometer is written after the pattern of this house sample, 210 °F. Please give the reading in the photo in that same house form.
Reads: 30 °F
